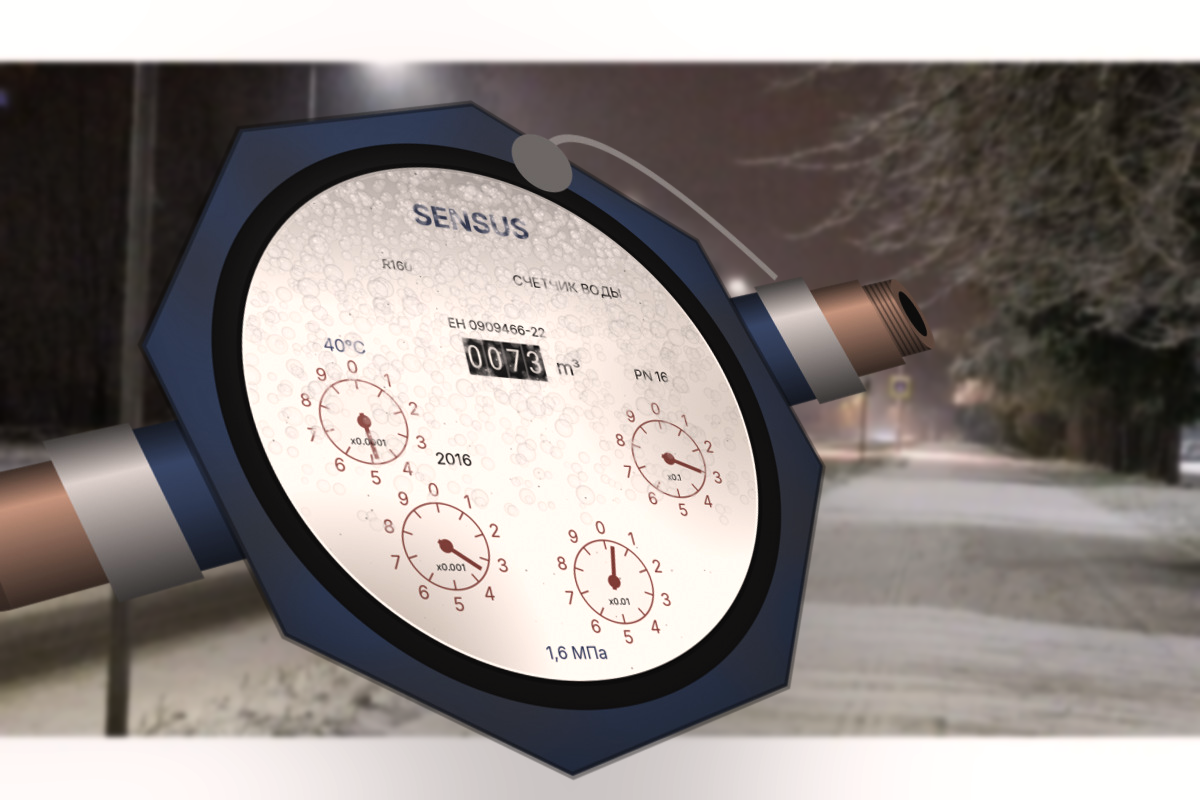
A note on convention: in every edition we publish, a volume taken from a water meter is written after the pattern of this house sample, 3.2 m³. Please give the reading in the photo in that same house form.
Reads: 73.3034 m³
